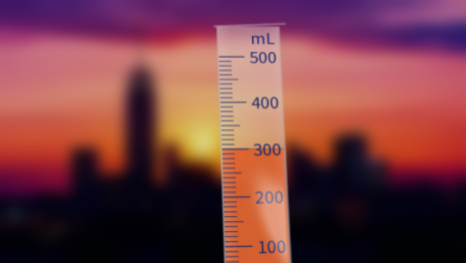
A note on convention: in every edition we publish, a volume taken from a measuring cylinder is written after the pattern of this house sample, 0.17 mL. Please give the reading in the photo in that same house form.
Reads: 300 mL
